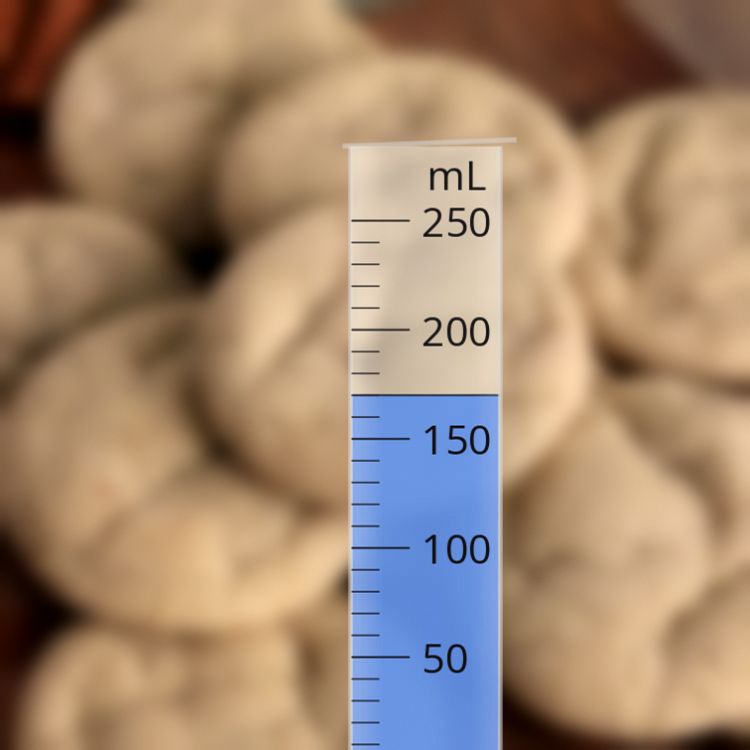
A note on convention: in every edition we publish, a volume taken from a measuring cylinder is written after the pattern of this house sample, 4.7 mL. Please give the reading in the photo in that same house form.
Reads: 170 mL
